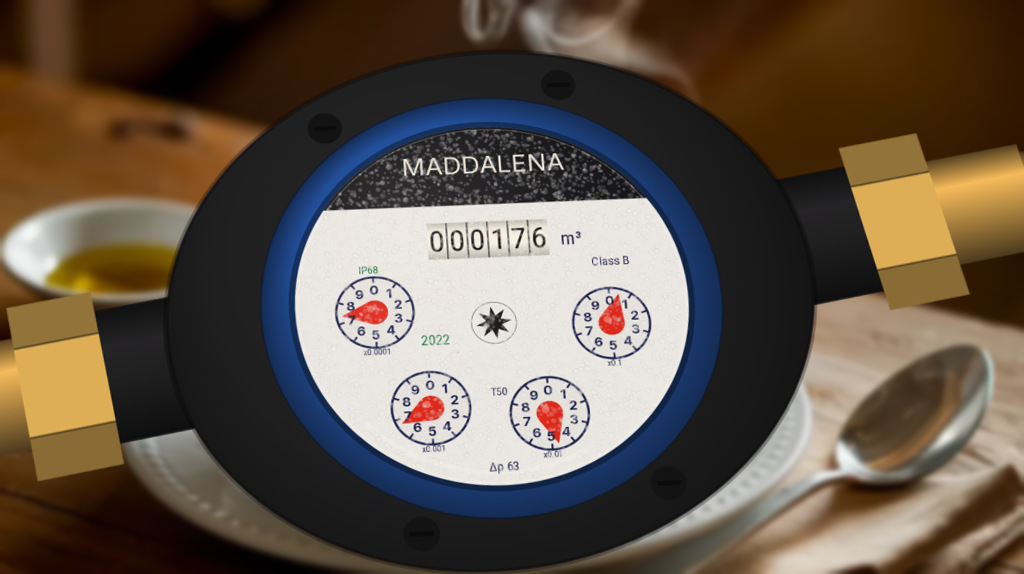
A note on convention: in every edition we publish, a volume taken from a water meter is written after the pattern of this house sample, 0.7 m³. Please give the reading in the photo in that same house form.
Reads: 176.0467 m³
